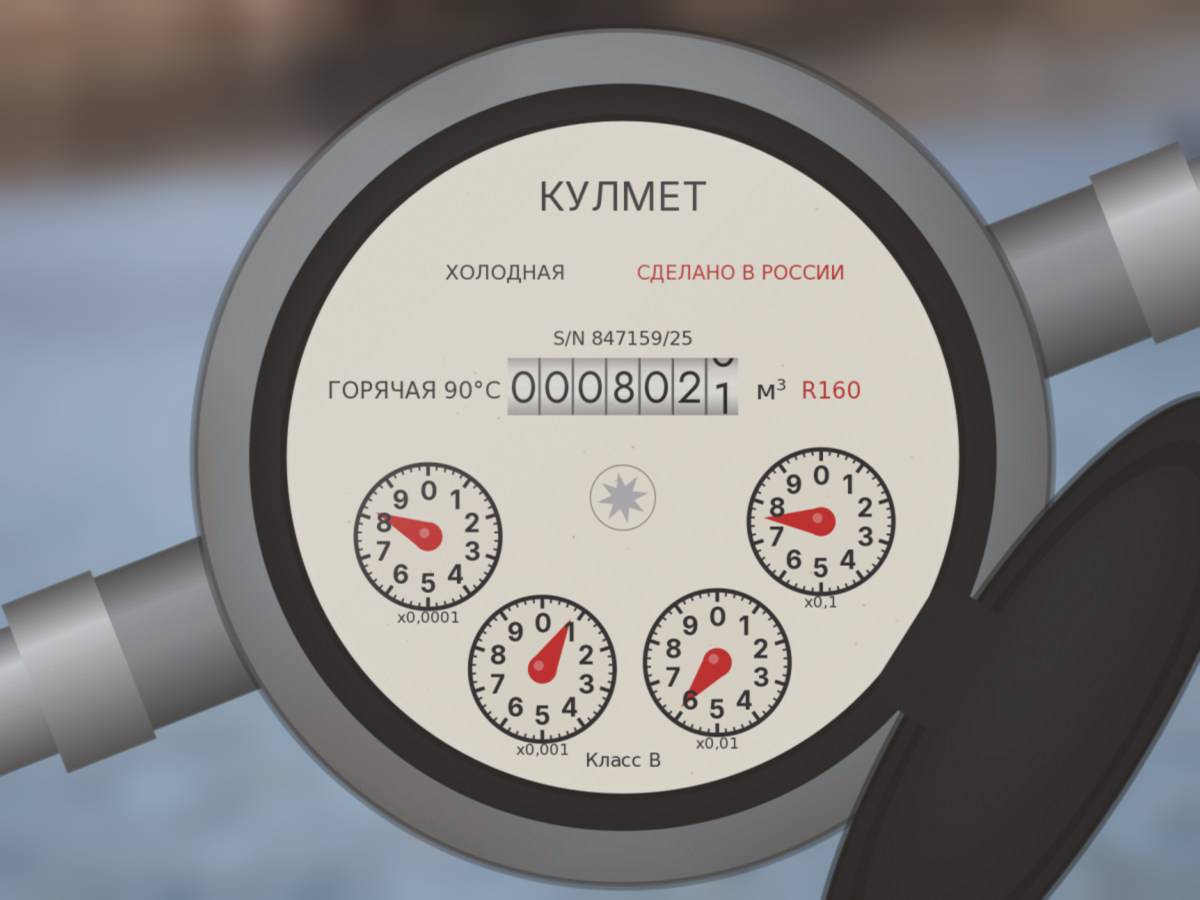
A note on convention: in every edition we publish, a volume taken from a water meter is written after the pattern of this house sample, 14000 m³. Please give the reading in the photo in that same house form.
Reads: 8020.7608 m³
